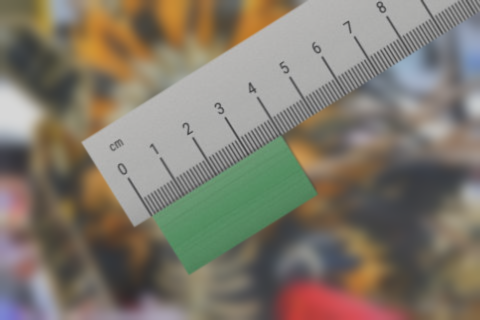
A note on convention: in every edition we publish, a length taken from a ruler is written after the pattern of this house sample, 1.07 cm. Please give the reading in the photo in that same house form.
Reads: 4 cm
